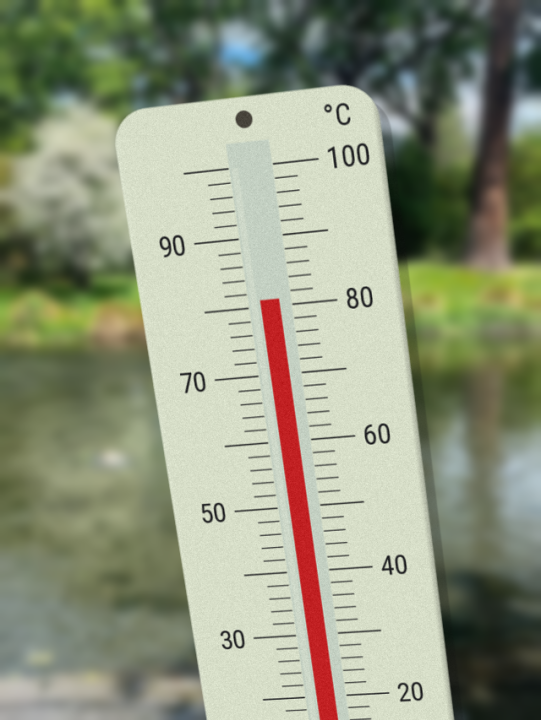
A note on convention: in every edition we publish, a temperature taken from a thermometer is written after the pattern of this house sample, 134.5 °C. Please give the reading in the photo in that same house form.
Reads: 81 °C
